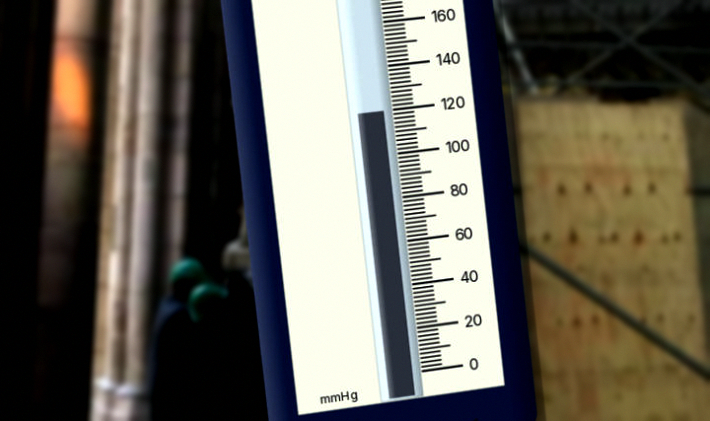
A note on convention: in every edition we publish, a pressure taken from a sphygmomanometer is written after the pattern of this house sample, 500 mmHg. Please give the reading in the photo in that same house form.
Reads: 120 mmHg
